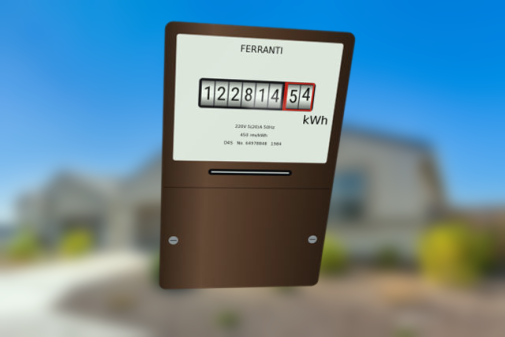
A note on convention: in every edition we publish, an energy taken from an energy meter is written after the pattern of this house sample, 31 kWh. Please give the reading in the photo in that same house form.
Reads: 122814.54 kWh
